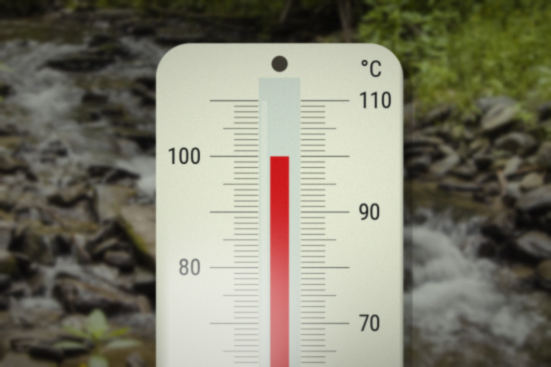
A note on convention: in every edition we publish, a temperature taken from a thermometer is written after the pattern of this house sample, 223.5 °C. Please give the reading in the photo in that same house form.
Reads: 100 °C
